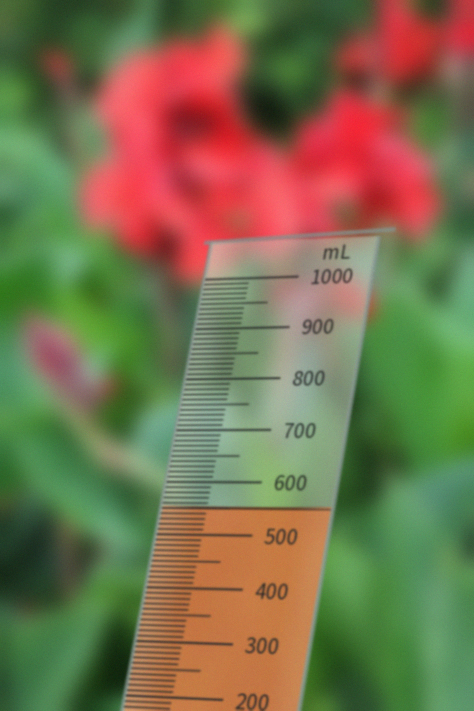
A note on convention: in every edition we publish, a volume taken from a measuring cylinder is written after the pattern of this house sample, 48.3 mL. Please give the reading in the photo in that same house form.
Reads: 550 mL
